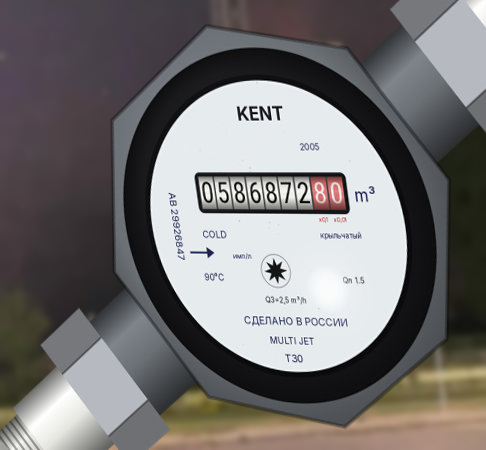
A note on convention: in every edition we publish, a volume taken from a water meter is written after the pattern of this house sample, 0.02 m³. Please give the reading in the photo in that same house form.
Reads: 586872.80 m³
